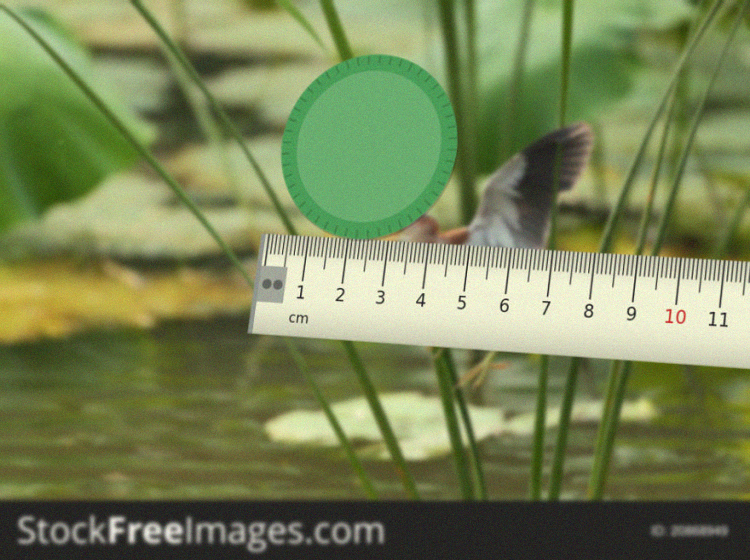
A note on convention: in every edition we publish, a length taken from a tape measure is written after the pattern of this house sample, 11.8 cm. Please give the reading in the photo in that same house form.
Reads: 4.4 cm
